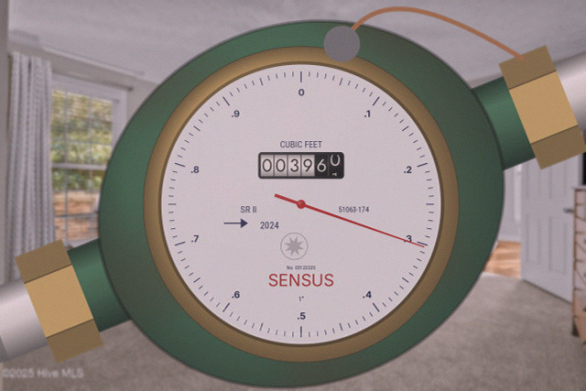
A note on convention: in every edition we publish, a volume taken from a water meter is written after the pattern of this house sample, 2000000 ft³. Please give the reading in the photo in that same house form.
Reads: 3960.30 ft³
